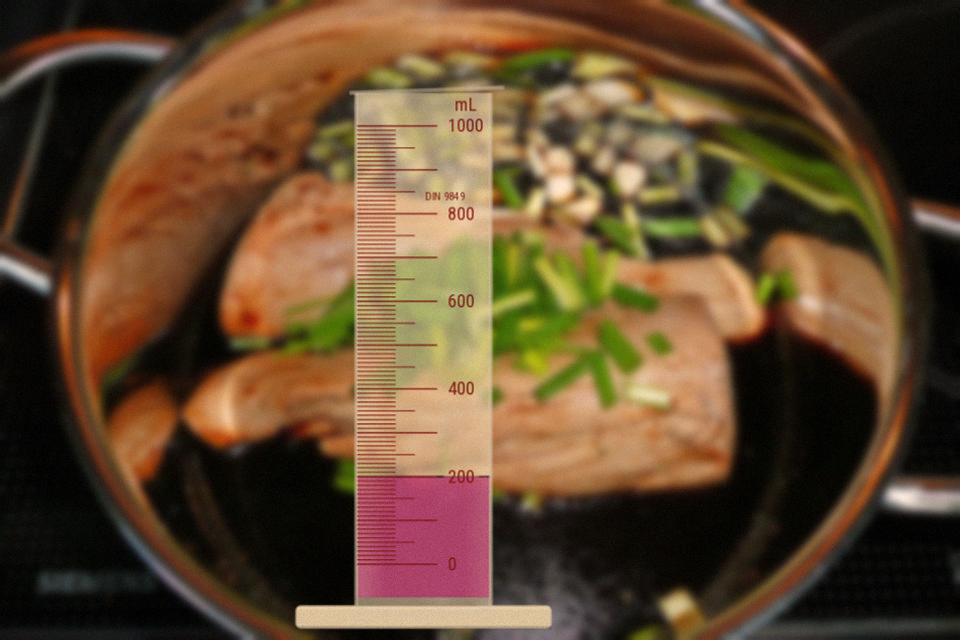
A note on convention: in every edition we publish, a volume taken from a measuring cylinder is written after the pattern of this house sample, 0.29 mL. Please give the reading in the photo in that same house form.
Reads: 200 mL
